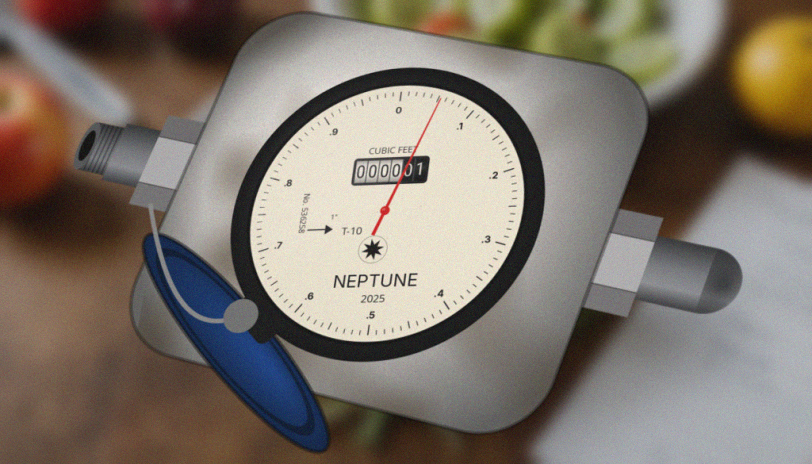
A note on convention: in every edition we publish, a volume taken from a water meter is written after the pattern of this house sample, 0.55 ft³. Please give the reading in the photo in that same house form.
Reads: 1.05 ft³
